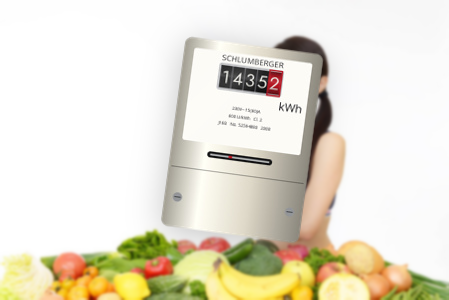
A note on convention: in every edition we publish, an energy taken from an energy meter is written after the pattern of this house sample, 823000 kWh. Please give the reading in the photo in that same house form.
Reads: 1435.2 kWh
